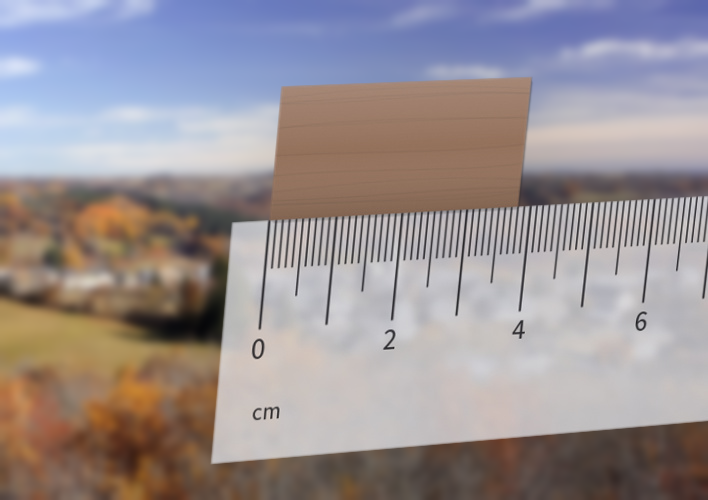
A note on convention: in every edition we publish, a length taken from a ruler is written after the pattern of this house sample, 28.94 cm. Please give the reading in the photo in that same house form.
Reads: 3.8 cm
